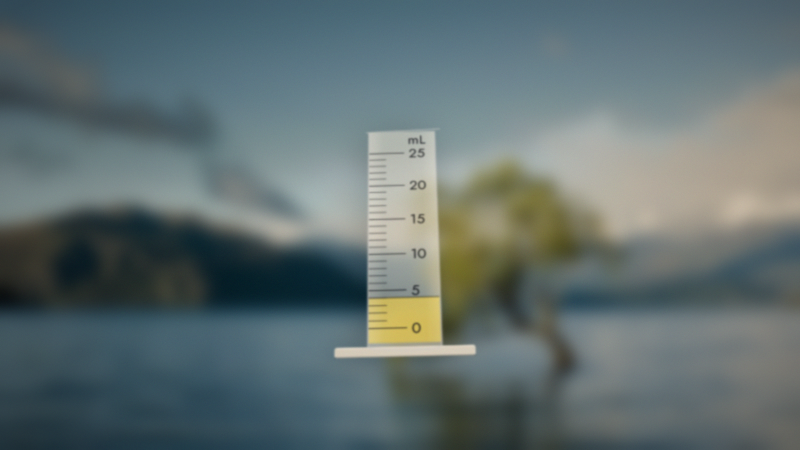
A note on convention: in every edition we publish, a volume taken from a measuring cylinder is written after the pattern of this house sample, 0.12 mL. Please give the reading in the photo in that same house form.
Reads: 4 mL
